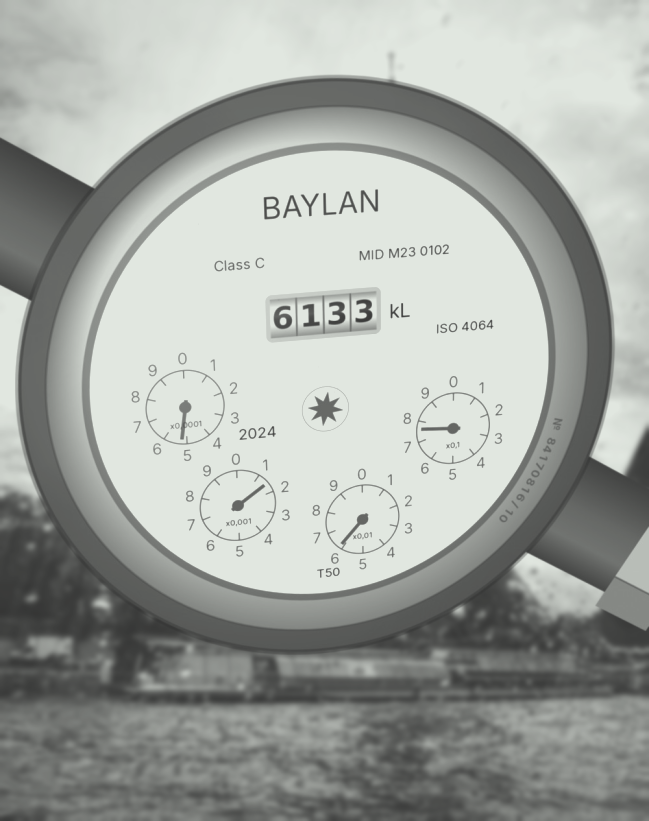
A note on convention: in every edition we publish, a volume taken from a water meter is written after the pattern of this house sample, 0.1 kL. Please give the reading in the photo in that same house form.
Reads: 6133.7615 kL
